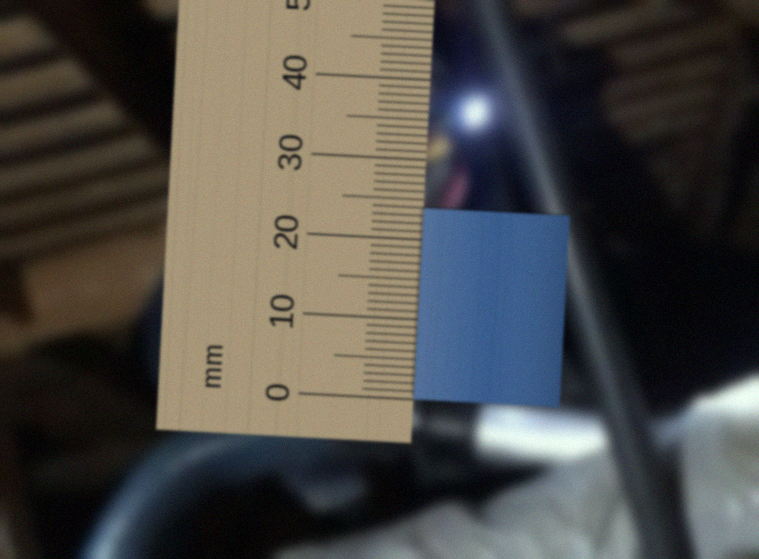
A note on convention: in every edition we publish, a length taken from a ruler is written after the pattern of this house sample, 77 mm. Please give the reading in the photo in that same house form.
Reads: 24 mm
